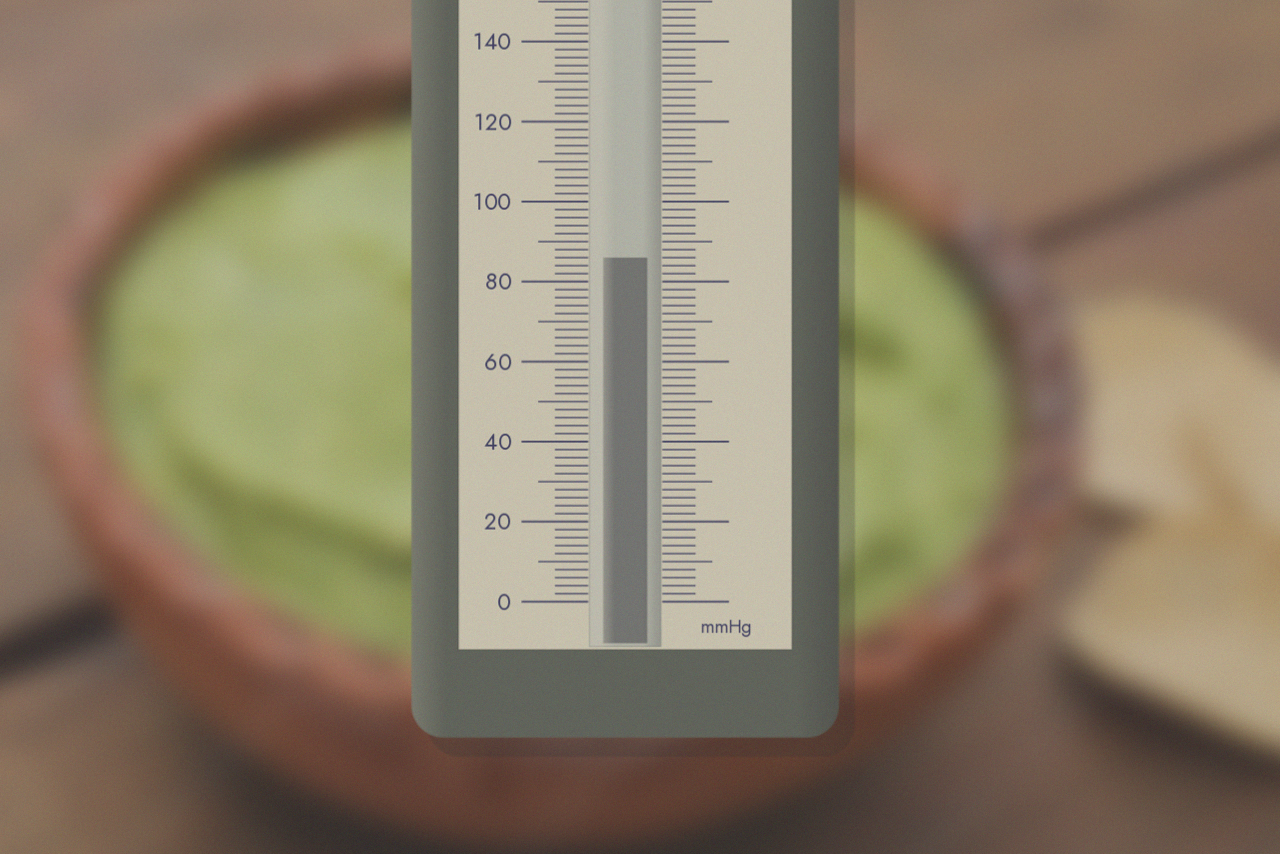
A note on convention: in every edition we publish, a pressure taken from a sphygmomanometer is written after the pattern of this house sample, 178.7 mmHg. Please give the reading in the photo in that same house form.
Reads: 86 mmHg
